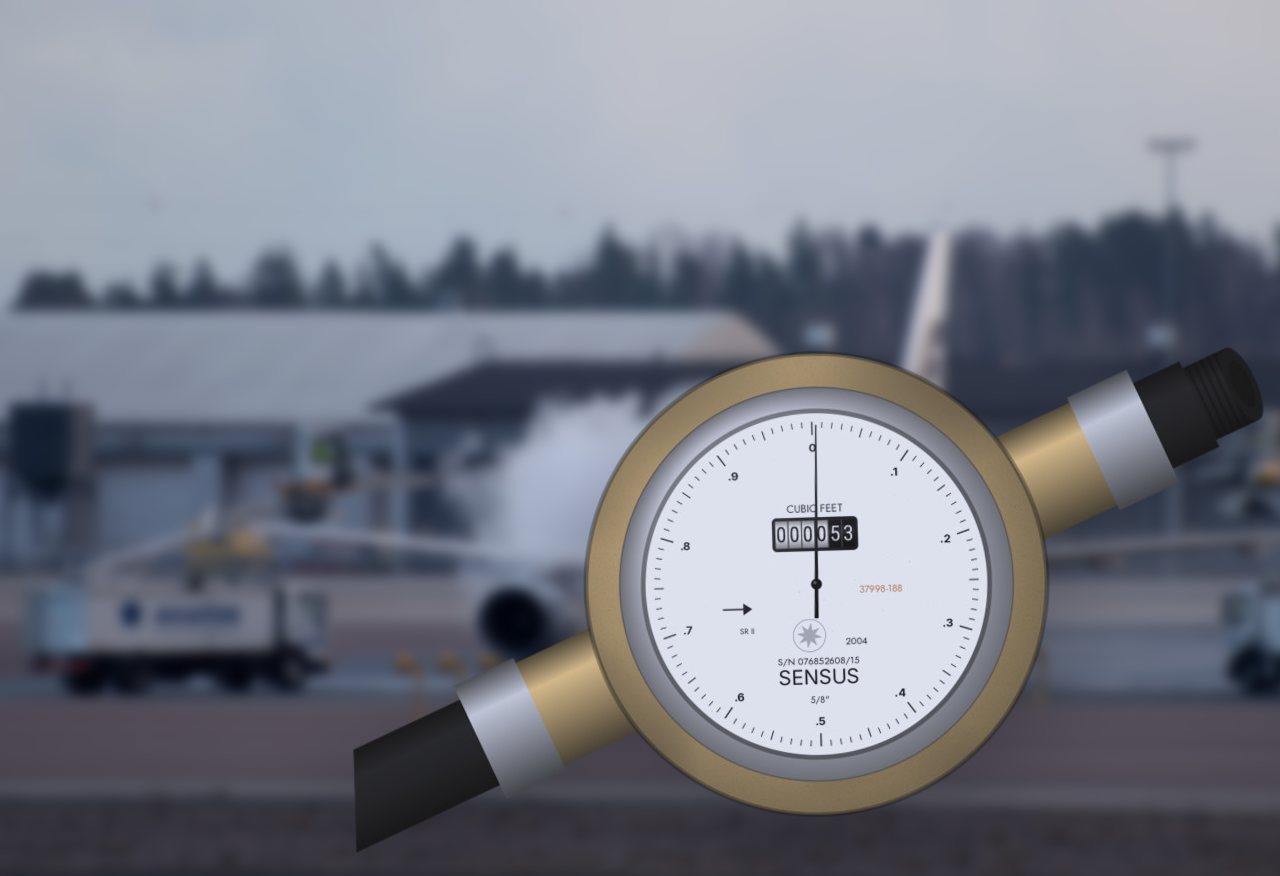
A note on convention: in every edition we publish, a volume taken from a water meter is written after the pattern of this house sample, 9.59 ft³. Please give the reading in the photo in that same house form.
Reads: 53.00 ft³
